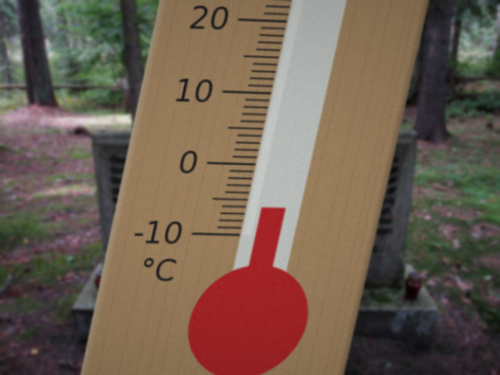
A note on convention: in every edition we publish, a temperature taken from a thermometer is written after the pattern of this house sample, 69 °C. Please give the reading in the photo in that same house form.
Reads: -6 °C
